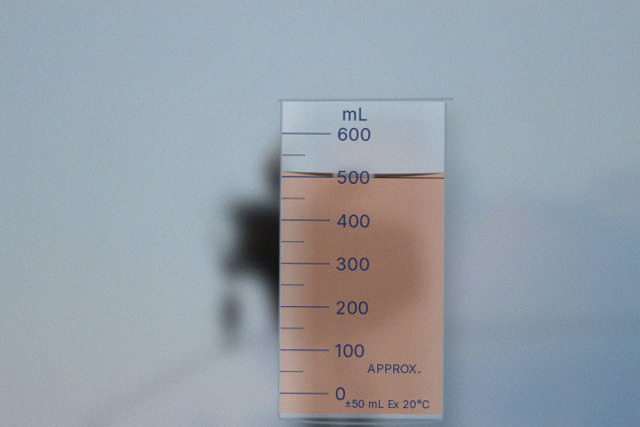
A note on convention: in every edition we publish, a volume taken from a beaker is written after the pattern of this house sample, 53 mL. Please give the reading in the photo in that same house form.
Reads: 500 mL
